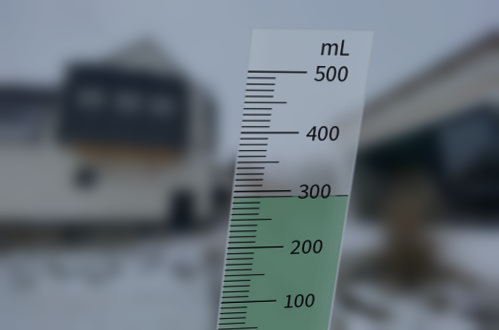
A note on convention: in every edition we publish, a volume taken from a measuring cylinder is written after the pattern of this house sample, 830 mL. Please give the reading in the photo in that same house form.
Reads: 290 mL
